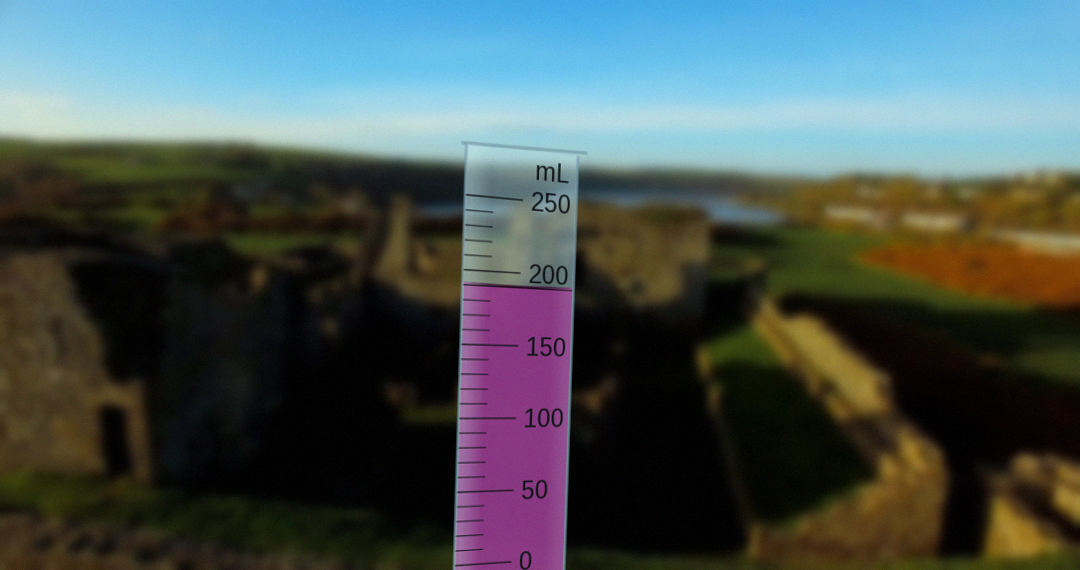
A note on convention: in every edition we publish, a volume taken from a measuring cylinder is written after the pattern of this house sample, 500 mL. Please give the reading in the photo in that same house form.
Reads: 190 mL
